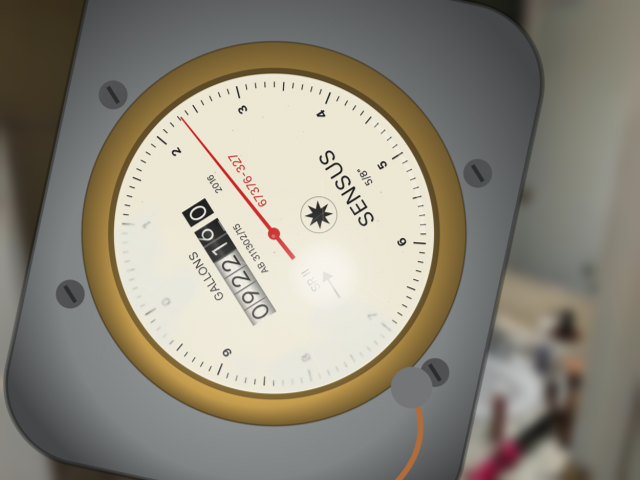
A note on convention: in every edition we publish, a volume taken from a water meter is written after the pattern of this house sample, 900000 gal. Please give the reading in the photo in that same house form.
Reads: 922162.3 gal
